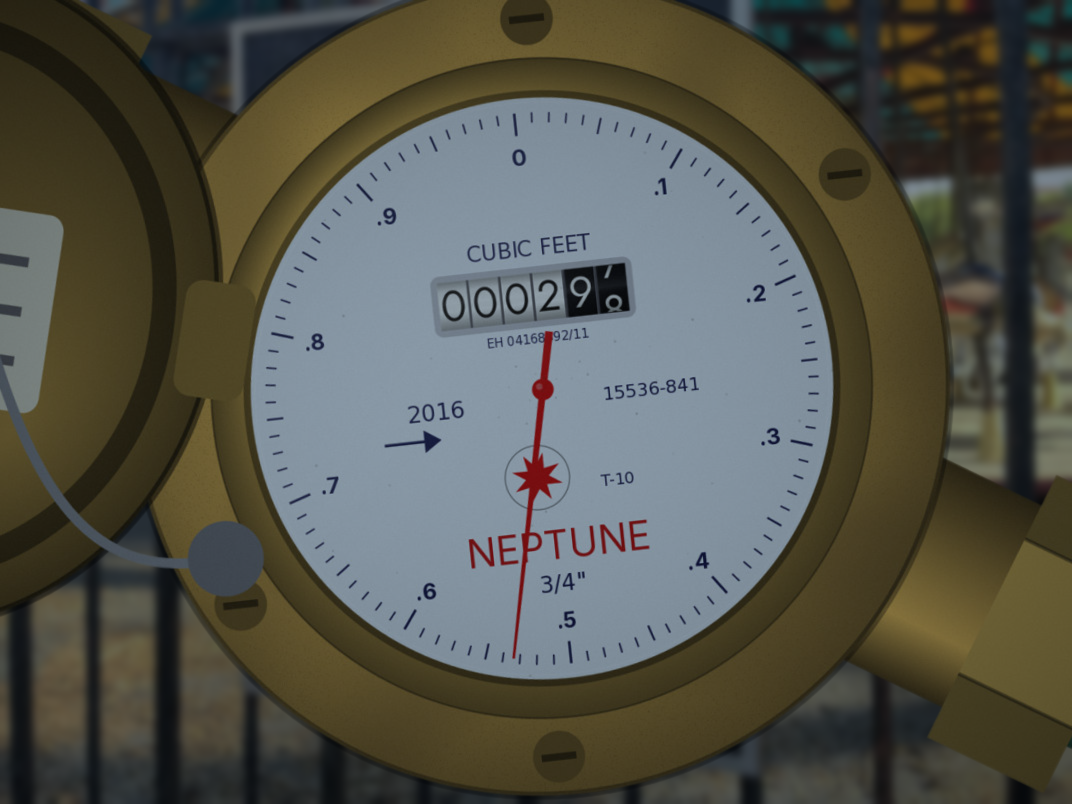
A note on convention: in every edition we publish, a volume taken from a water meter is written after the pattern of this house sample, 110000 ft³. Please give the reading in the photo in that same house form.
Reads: 297.53 ft³
